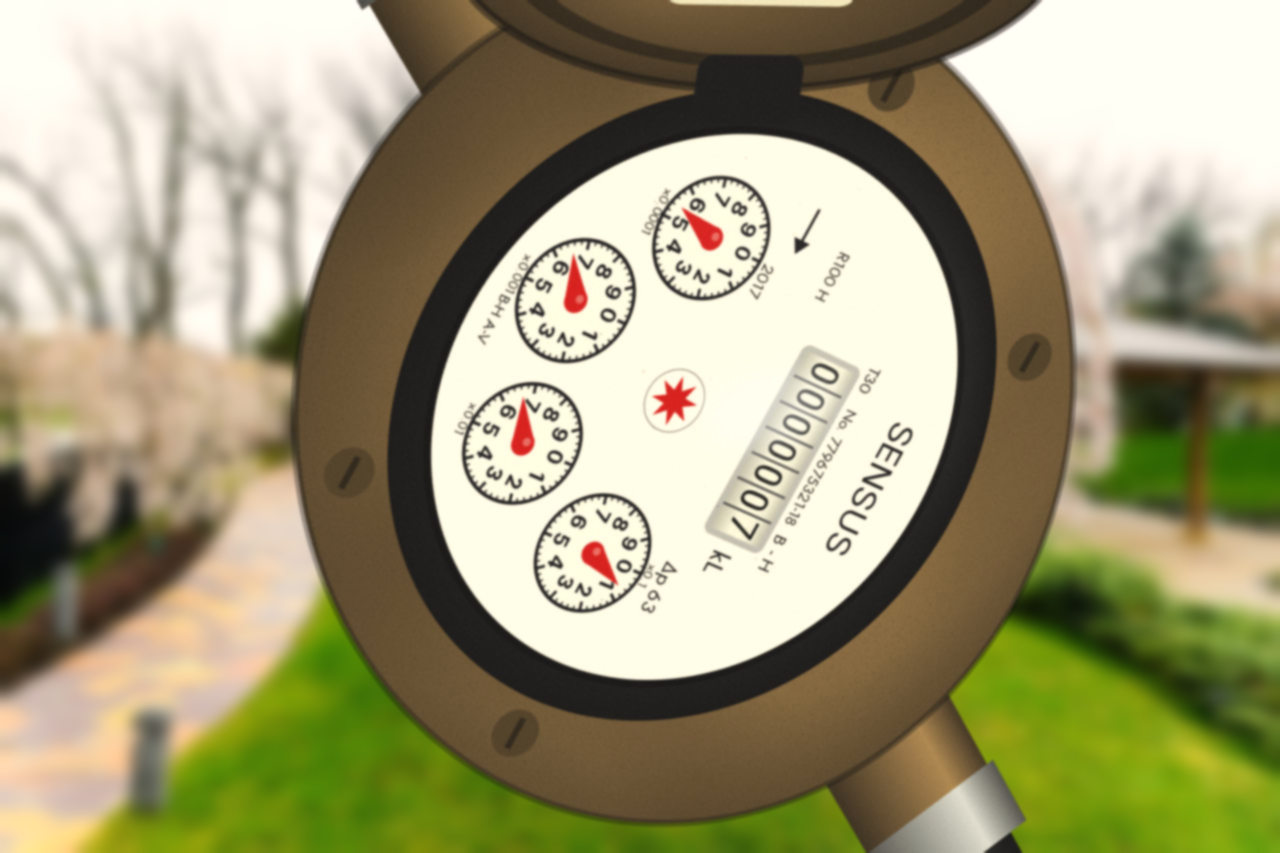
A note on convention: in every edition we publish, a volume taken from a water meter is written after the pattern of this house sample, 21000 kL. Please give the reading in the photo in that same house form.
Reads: 7.0665 kL
